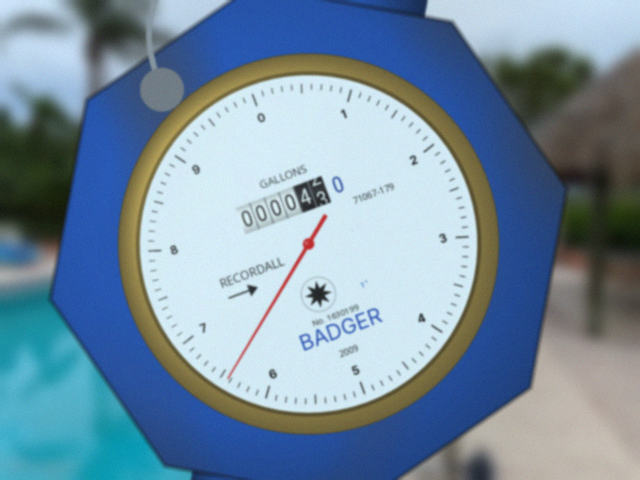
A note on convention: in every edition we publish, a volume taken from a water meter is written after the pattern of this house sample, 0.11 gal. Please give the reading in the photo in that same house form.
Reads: 426.4 gal
